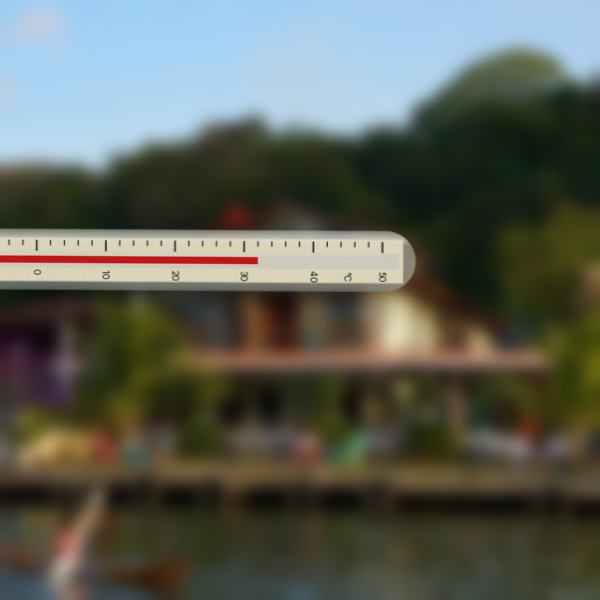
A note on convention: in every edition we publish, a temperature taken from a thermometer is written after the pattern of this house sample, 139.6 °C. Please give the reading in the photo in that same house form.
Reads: 32 °C
